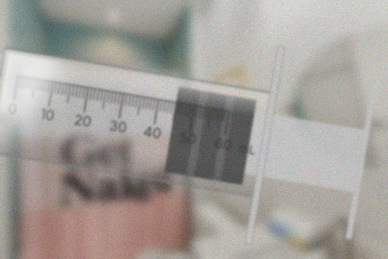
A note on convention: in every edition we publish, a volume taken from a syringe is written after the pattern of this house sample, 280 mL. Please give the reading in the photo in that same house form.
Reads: 45 mL
